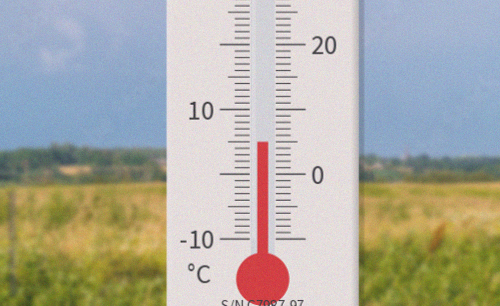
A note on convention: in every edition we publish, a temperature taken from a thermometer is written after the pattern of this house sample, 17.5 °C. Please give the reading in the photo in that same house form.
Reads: 5 °C
